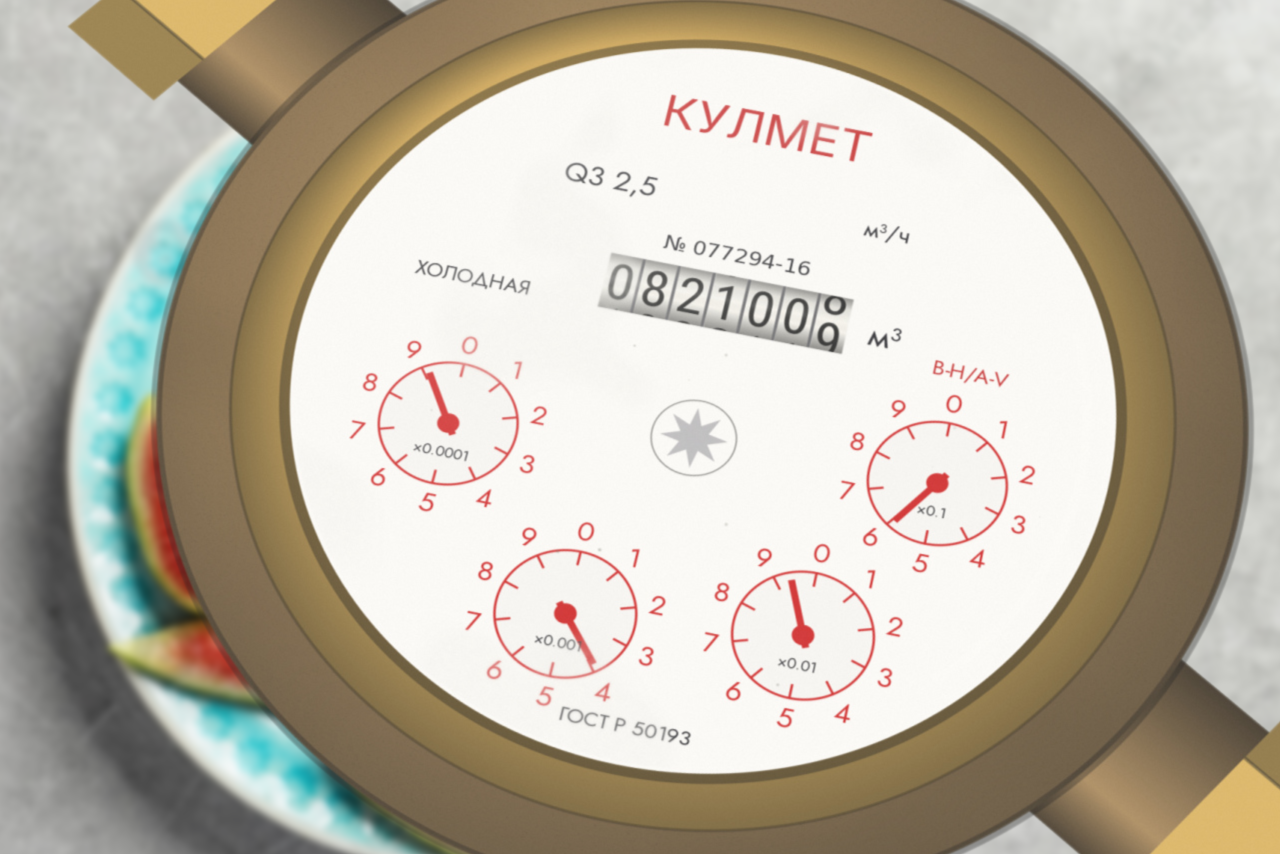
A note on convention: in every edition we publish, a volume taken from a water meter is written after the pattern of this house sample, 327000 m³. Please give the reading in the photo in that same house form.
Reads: 821008.5939 m³
